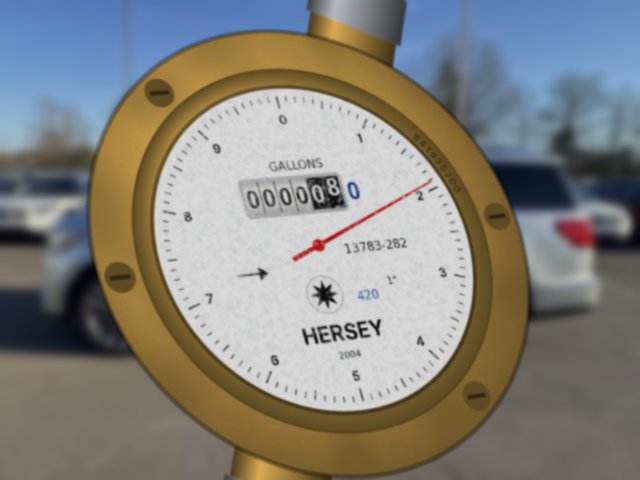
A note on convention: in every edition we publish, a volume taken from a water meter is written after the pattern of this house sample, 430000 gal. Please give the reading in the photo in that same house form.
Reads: 81.9 gal
